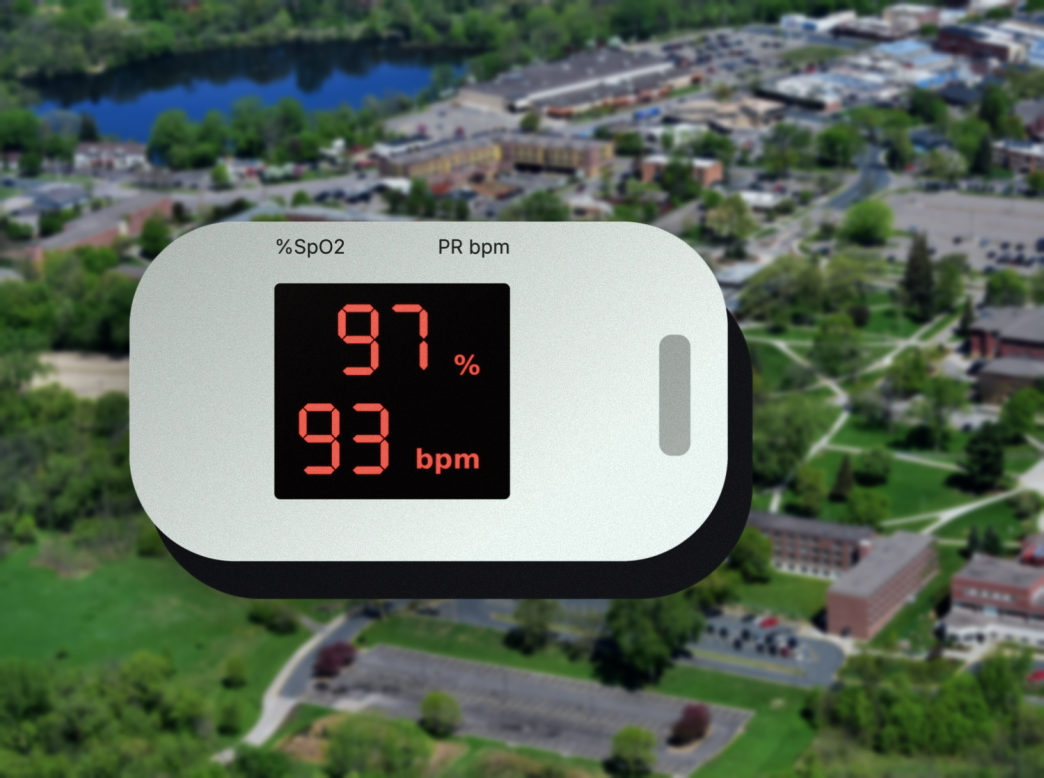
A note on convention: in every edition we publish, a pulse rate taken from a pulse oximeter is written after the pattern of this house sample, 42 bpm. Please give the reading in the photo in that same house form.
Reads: 93 bpm
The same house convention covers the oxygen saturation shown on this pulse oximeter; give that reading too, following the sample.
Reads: 97 %
